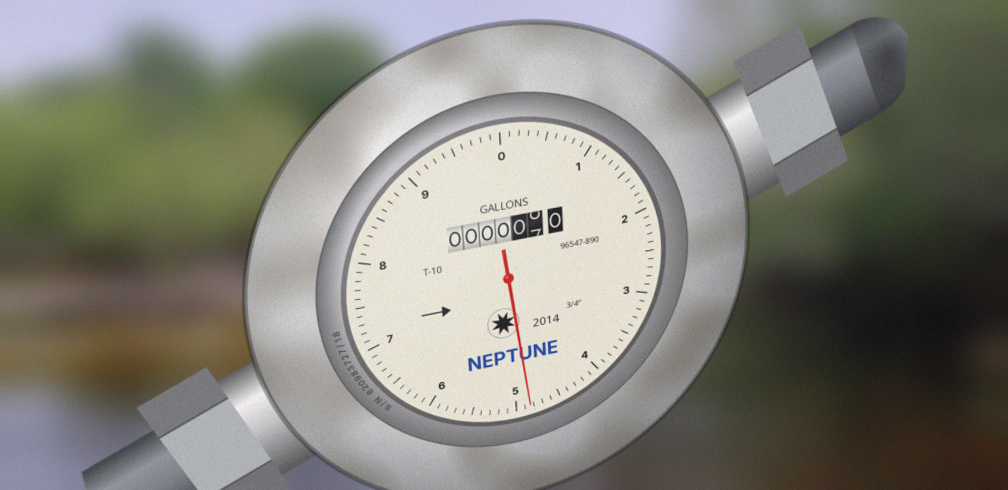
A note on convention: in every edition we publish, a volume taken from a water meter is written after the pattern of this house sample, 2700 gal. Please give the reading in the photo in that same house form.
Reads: 64.8 gal
